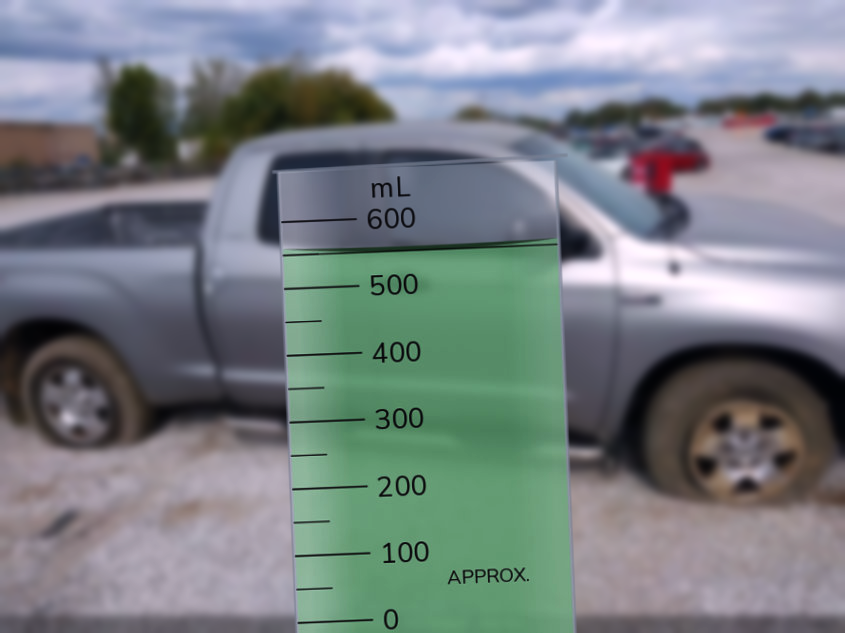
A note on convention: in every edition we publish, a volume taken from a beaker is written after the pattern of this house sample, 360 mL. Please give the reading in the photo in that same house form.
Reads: 550 mL
